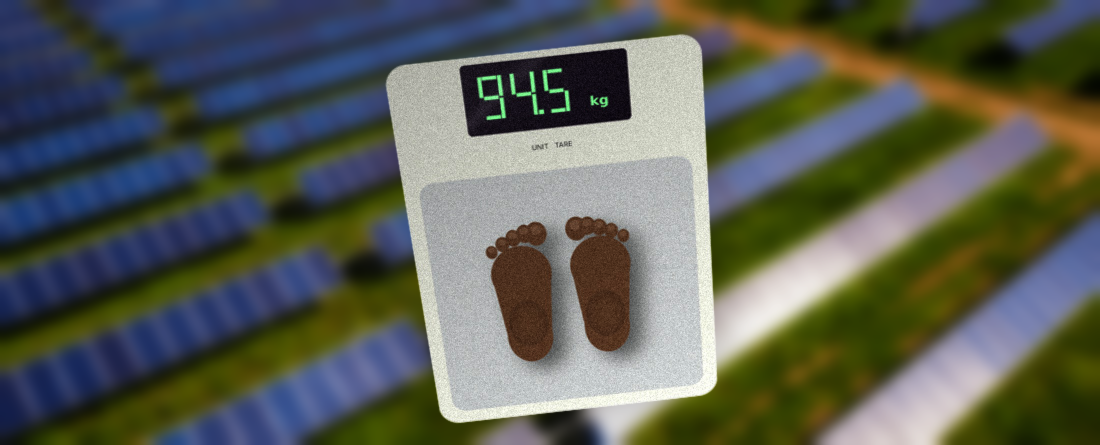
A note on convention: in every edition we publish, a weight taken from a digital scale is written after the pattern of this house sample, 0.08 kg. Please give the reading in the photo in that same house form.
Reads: 94.5 kg
